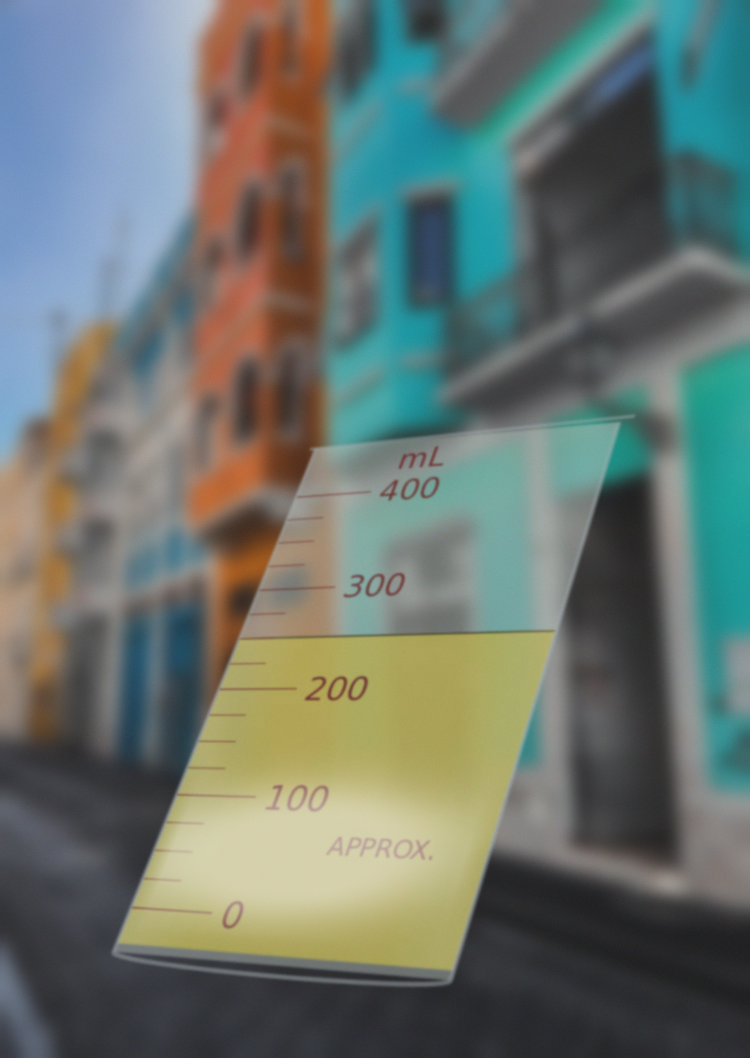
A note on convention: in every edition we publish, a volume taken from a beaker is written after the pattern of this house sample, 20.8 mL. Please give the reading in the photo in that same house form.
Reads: 250 mL
